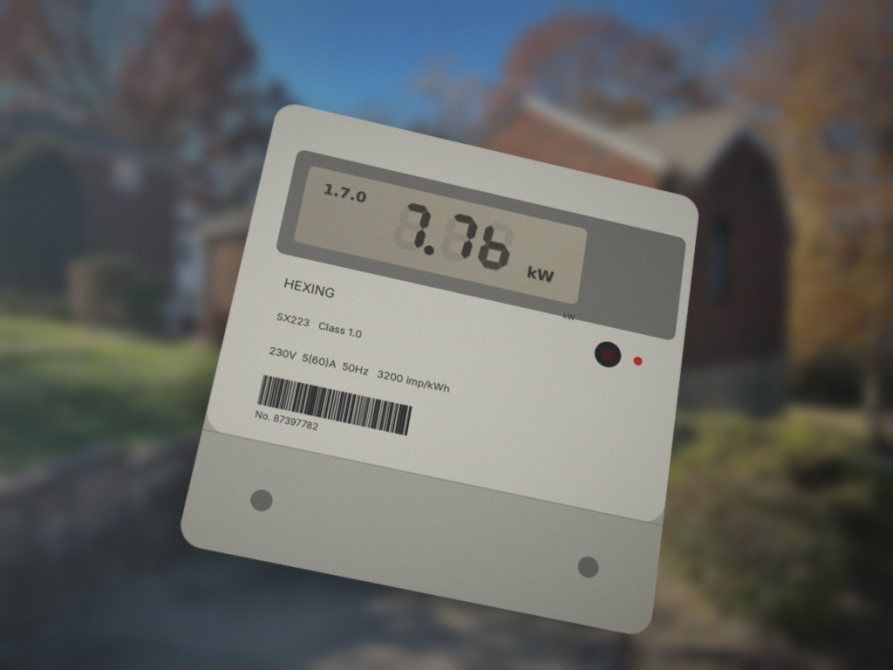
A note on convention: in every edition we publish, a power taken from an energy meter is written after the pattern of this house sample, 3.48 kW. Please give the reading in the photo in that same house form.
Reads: 7.76 kW
